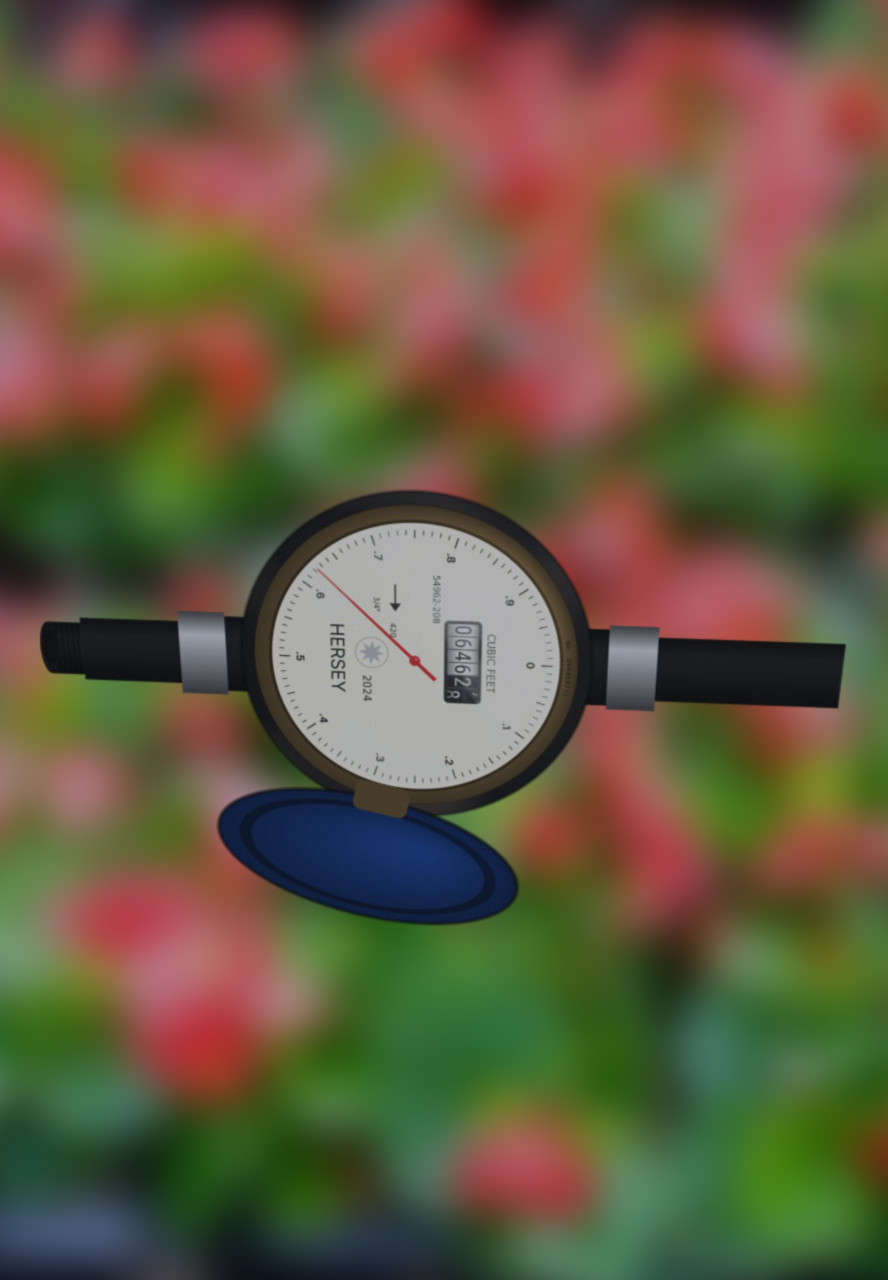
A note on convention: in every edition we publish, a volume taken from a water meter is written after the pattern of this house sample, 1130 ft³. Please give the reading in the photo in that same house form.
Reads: 64627.62 ft³
